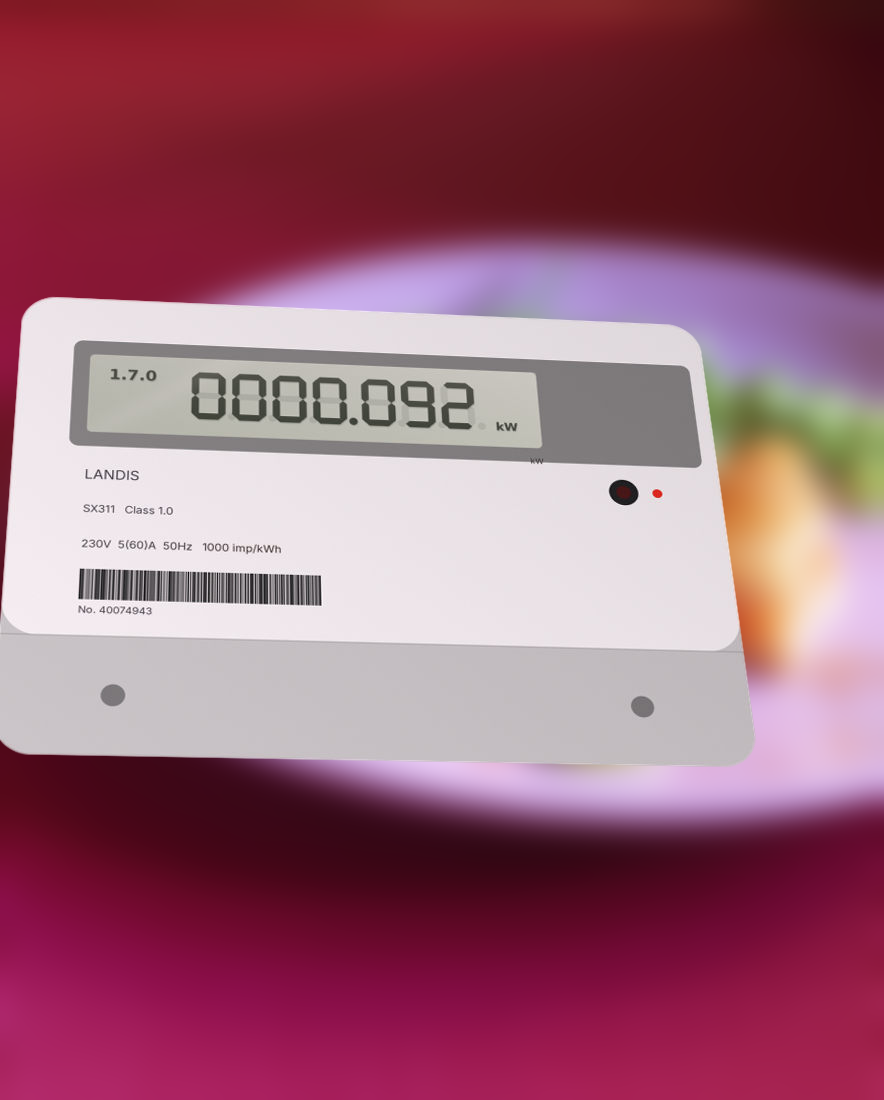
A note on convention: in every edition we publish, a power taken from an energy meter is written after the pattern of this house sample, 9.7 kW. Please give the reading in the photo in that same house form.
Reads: 0.092 kW
